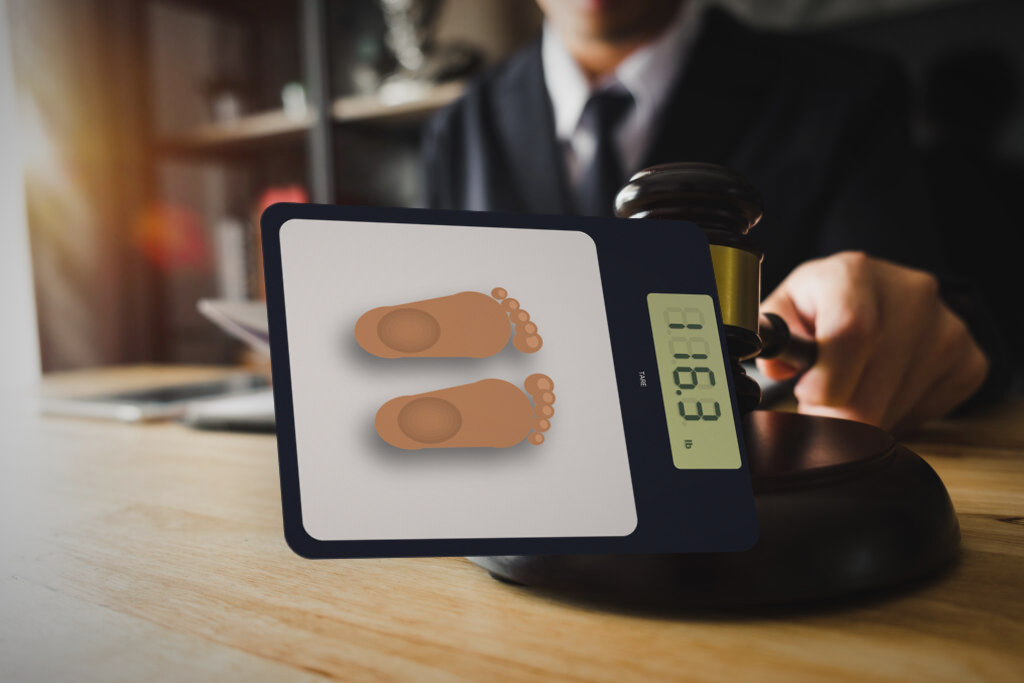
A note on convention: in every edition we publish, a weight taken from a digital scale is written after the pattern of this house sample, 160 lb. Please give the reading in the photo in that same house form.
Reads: 116.3 lb
